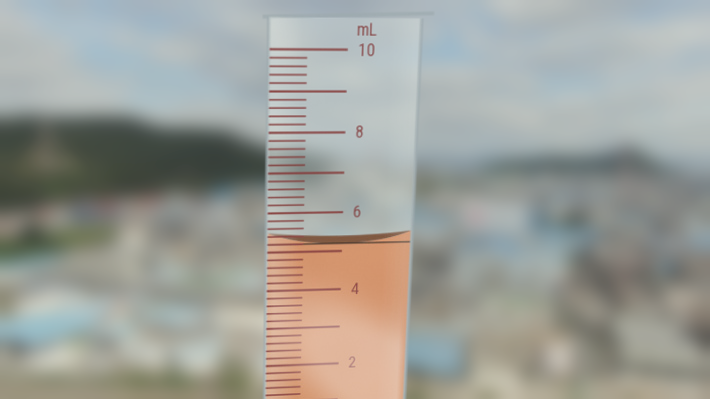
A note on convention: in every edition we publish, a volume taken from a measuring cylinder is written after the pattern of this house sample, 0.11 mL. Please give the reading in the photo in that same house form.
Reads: 5.2 mL
